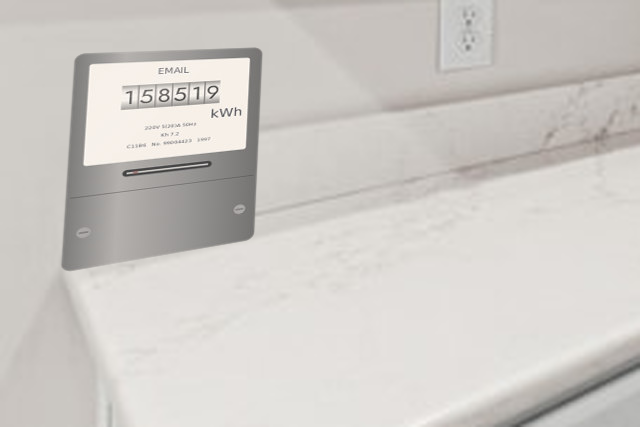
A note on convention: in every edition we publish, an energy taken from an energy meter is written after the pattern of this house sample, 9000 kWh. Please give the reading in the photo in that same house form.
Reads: 158519 kWh
